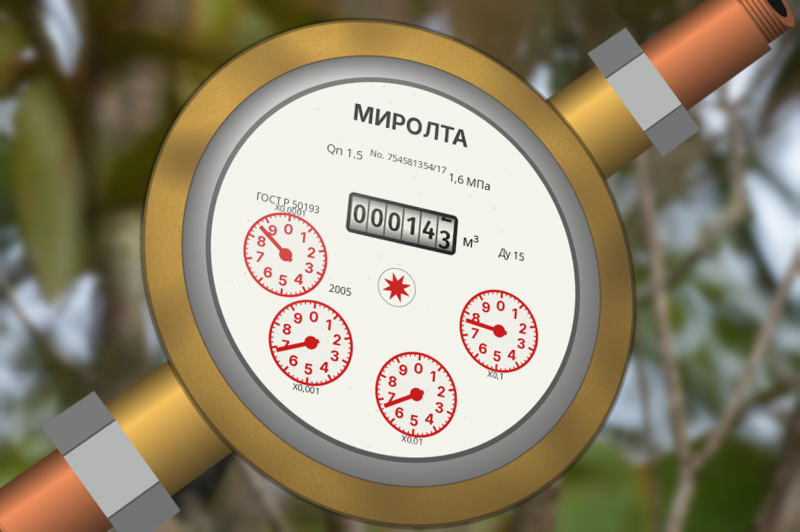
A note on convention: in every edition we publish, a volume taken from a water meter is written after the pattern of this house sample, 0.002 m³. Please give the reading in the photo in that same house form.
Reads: 142.7668 m³
